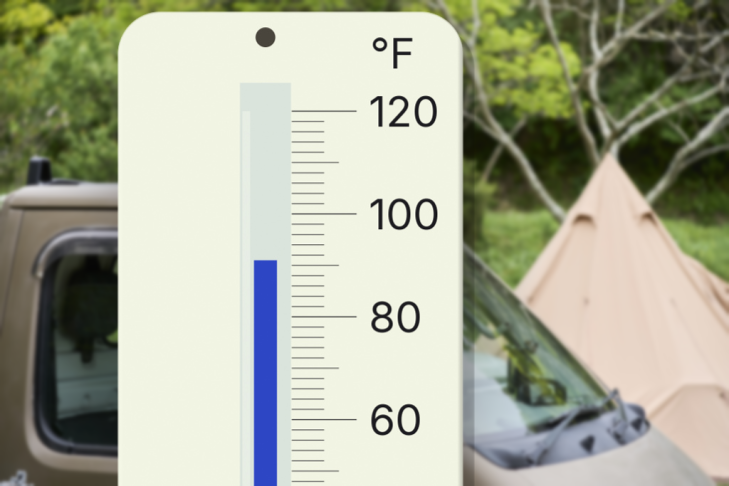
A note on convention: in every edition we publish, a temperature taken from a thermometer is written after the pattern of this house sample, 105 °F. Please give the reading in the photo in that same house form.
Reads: 91 °F
